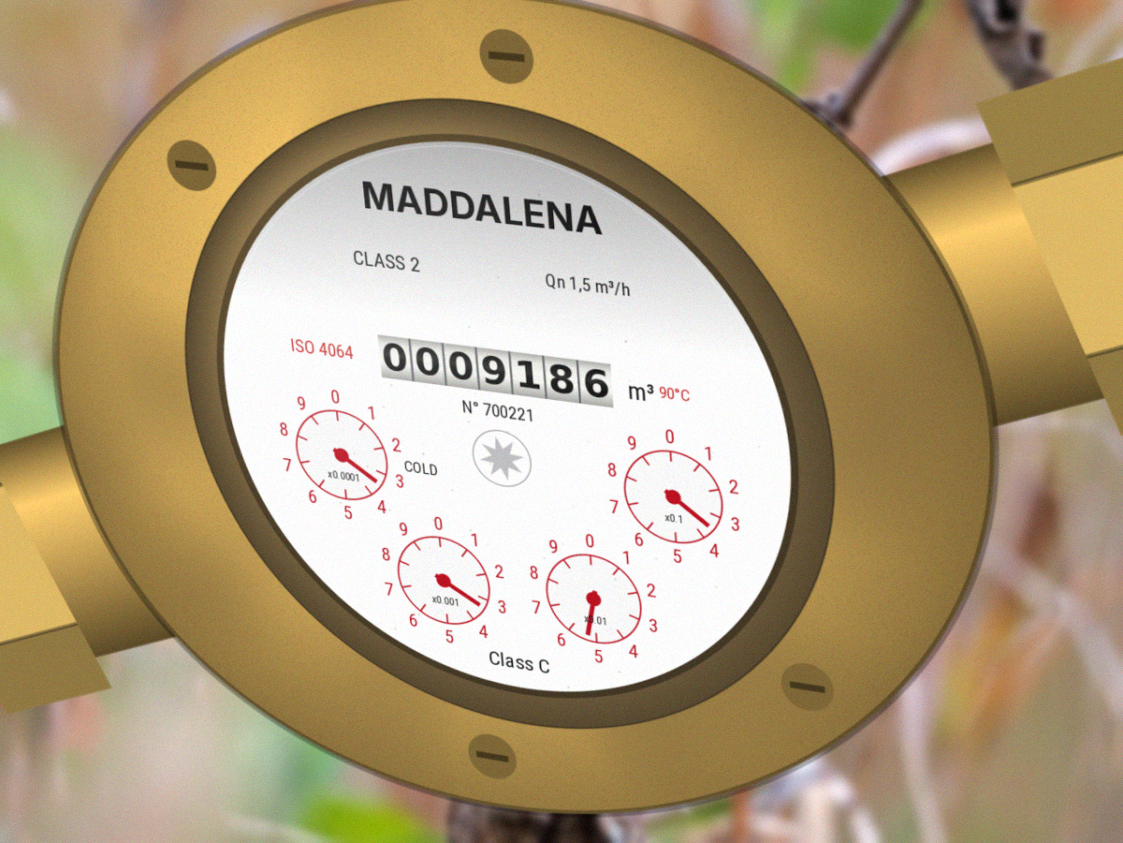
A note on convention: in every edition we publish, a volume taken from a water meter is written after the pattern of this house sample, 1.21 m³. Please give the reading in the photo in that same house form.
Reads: 9186.3533 m³
